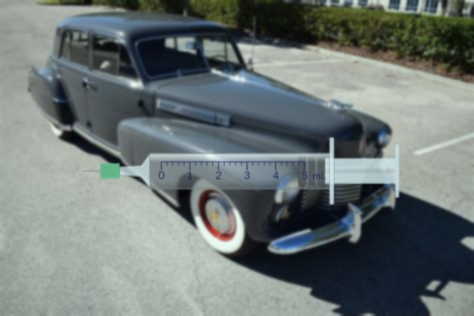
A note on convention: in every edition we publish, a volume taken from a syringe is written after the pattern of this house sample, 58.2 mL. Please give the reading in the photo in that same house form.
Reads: 4.8 mL
